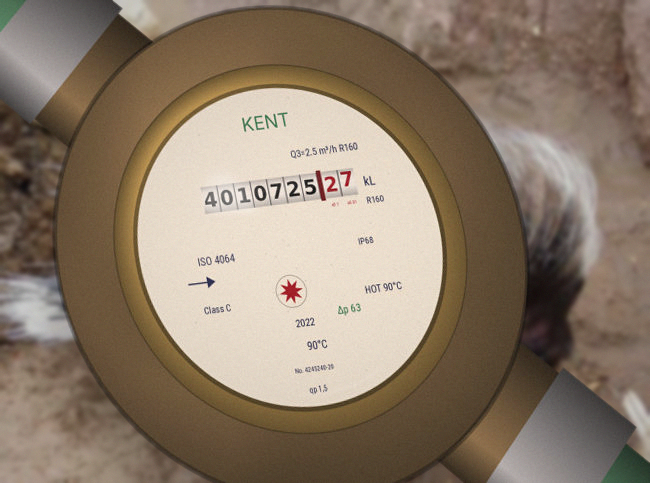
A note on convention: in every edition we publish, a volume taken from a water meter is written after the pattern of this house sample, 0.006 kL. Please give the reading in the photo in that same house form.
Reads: 4010725.27 kL
